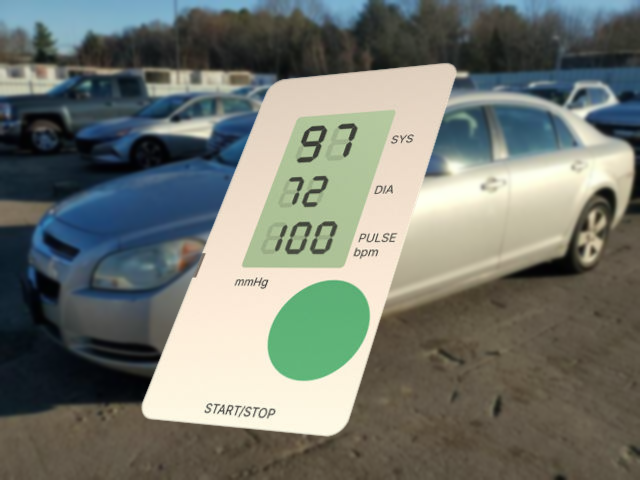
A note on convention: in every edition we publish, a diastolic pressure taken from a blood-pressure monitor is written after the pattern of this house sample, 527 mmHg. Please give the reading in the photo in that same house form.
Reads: 72 mmHg
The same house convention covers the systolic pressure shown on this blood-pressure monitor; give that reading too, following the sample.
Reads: 97 mmHg
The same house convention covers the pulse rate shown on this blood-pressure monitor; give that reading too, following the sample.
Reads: 100 bpm
